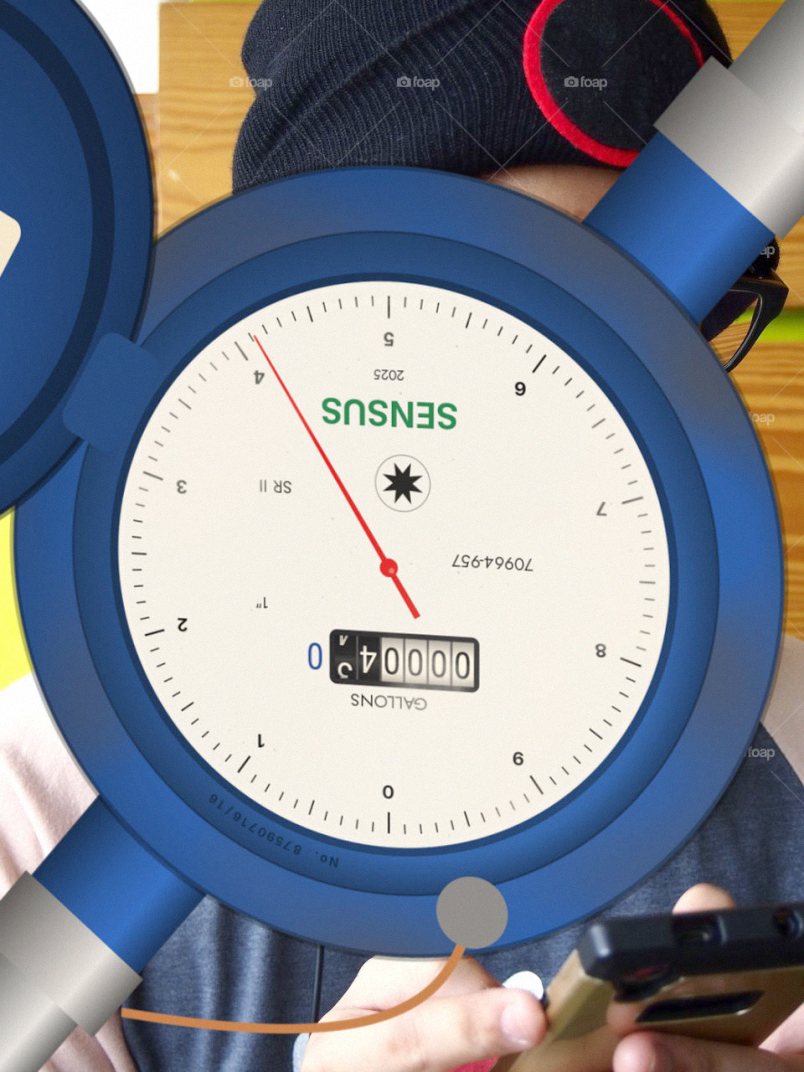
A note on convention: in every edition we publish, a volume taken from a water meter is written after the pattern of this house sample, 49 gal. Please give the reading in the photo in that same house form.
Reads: 434.1 gal
